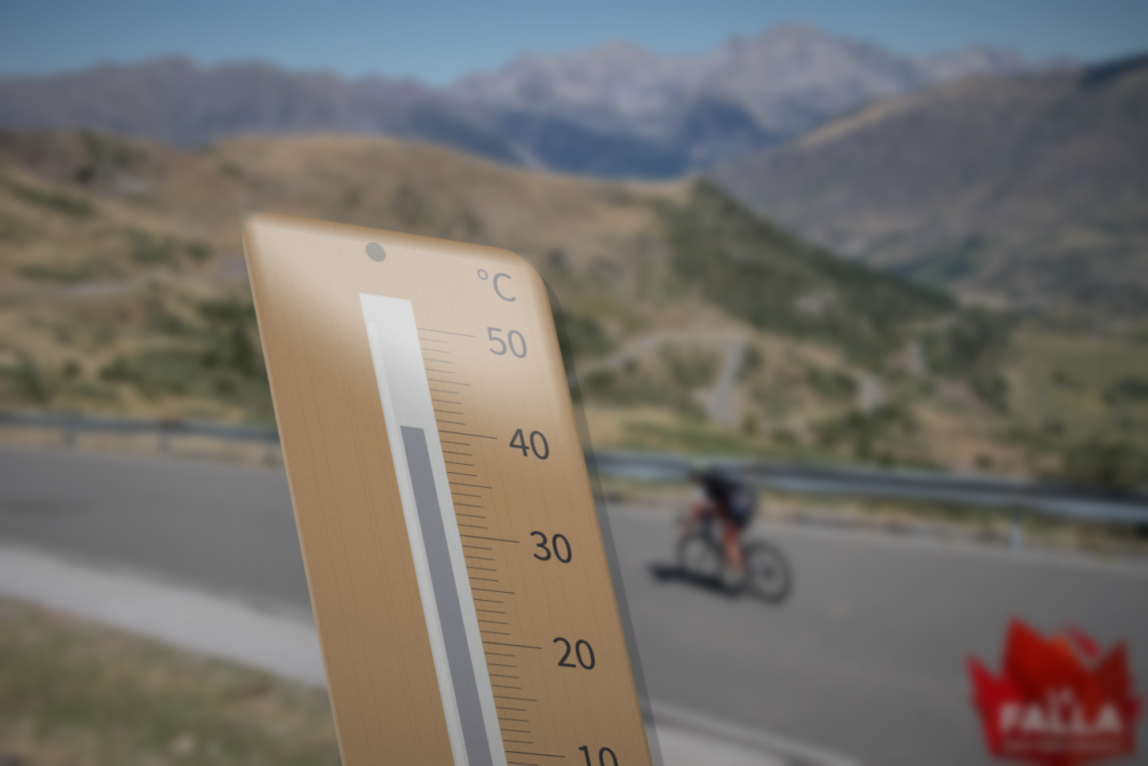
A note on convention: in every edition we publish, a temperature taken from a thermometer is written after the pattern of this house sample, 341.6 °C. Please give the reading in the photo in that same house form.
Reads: 40 °C
